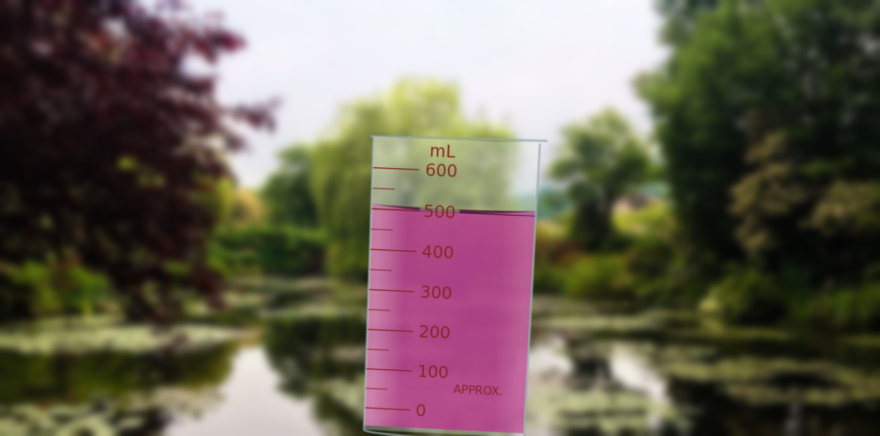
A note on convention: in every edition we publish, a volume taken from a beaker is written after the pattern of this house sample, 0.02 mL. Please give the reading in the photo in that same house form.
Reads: 500 mL
